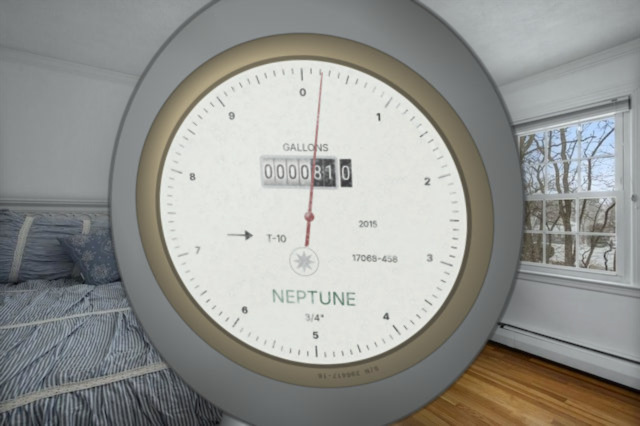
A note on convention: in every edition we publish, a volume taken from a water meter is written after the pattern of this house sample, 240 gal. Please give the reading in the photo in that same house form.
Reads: 810.2 gal
